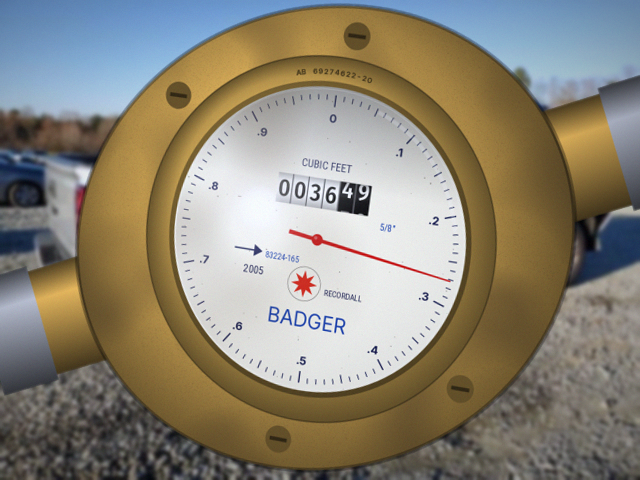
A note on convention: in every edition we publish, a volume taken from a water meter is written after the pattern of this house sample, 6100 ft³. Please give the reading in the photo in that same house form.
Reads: 3649.27 ft³
